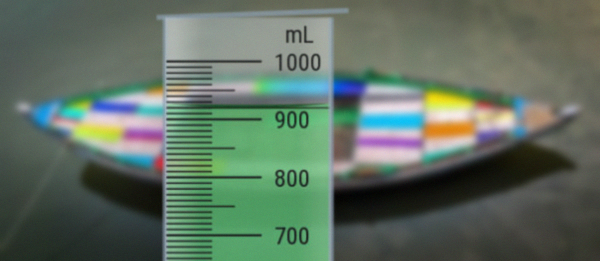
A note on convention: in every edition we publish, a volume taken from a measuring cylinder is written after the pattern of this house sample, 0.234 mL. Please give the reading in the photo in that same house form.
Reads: 920 mL
